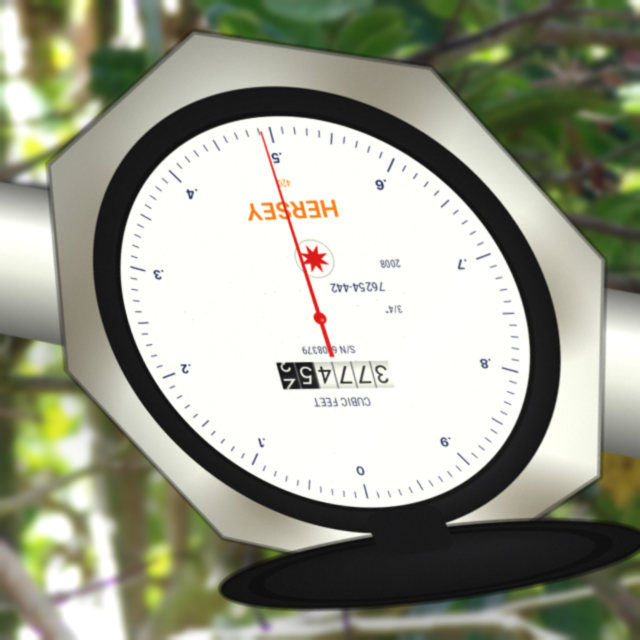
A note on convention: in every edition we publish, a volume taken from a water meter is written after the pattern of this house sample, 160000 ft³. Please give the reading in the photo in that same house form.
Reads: 377452.49 ft³
